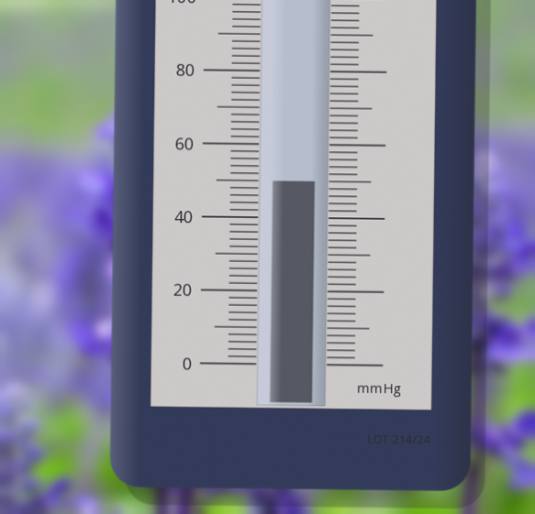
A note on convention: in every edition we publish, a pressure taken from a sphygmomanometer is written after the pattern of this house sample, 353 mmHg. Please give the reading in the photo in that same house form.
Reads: 50 mmHg
